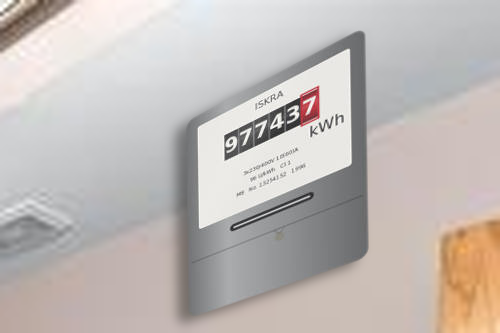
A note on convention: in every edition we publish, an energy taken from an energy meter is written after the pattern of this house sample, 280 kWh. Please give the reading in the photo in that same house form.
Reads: 97743.7 kWh
